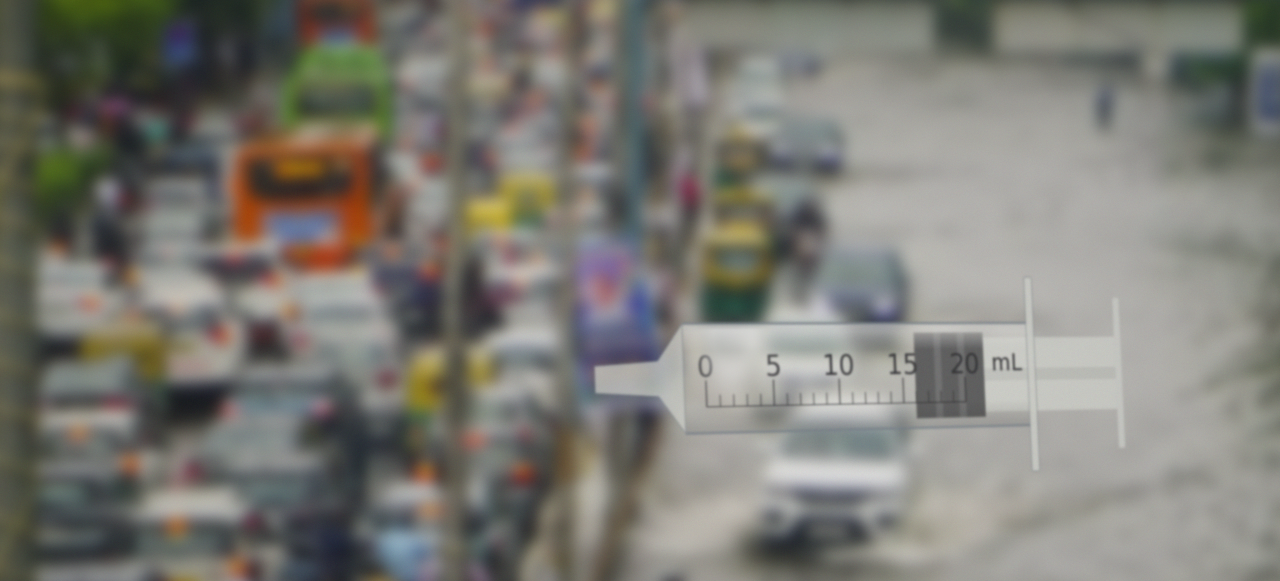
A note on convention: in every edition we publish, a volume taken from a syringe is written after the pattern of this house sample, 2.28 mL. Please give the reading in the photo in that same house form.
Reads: 16 mL
